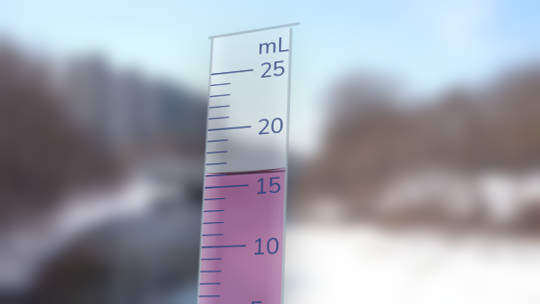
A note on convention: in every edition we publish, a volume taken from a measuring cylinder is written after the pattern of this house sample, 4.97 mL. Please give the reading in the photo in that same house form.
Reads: 16 mL
